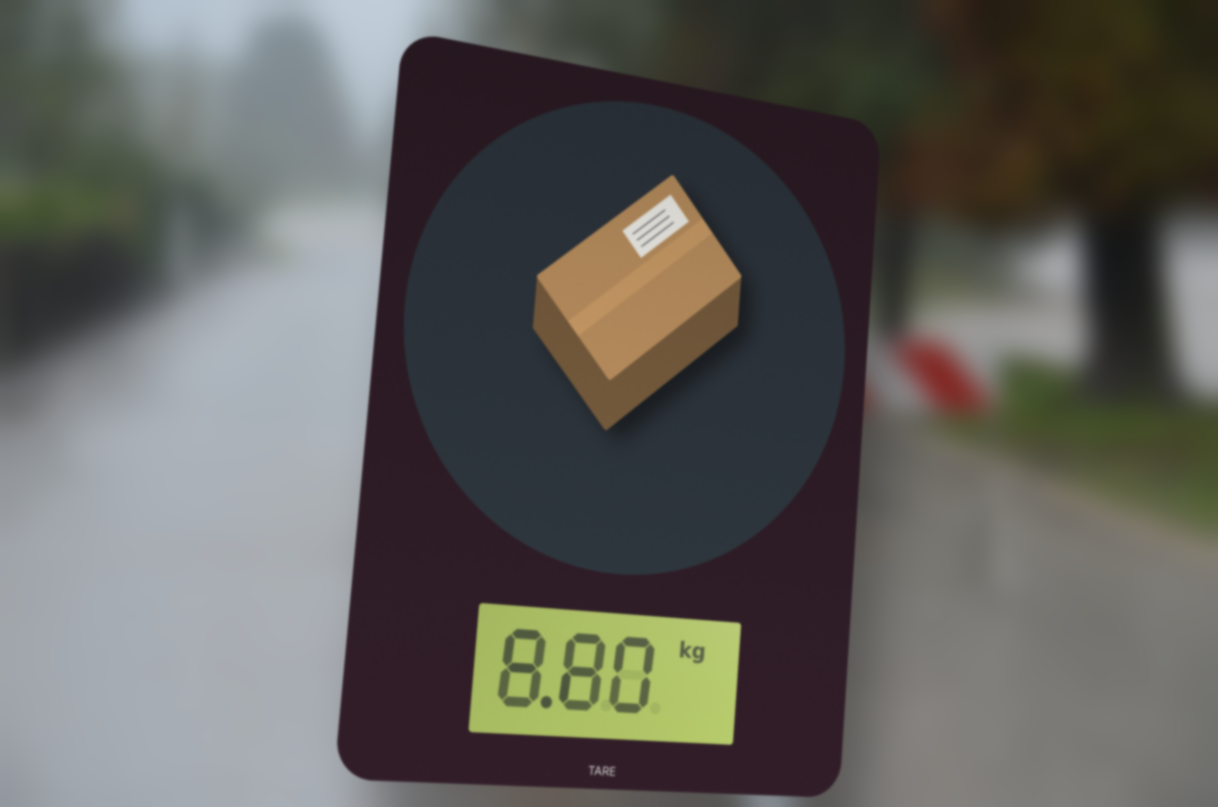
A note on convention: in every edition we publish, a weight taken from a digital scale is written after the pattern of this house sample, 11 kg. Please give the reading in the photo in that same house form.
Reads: 8.80 kg
